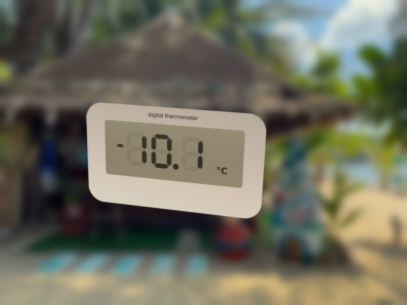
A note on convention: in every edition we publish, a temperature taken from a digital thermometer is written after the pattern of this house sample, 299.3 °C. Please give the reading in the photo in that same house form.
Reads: -10.1 °C
